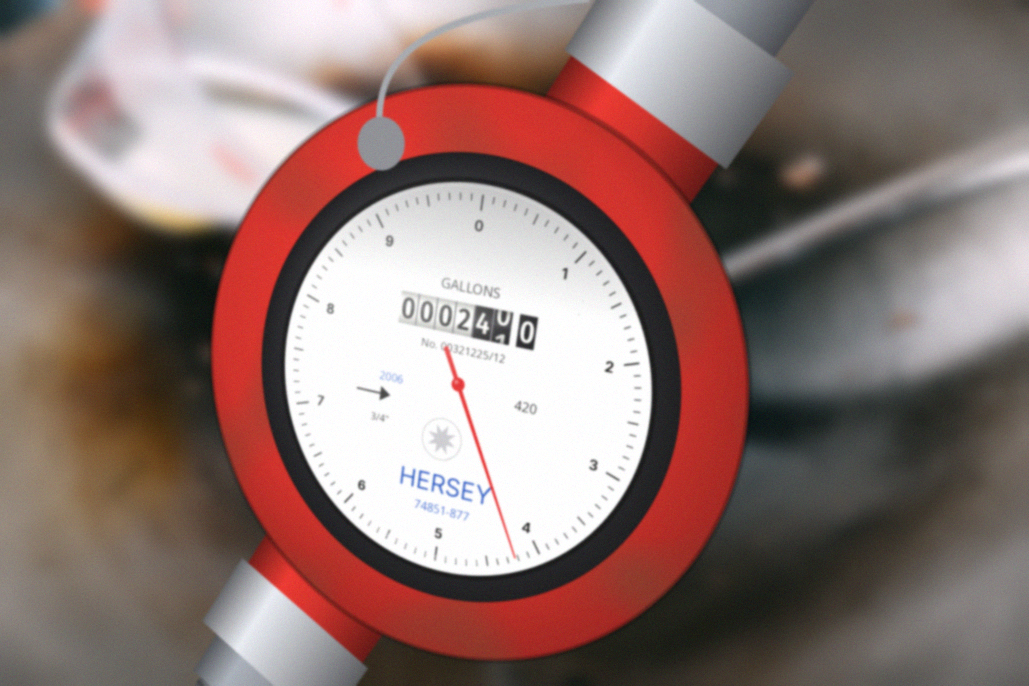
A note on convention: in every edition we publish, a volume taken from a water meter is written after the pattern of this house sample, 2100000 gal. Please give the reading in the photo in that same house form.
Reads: 2404.2 gal
